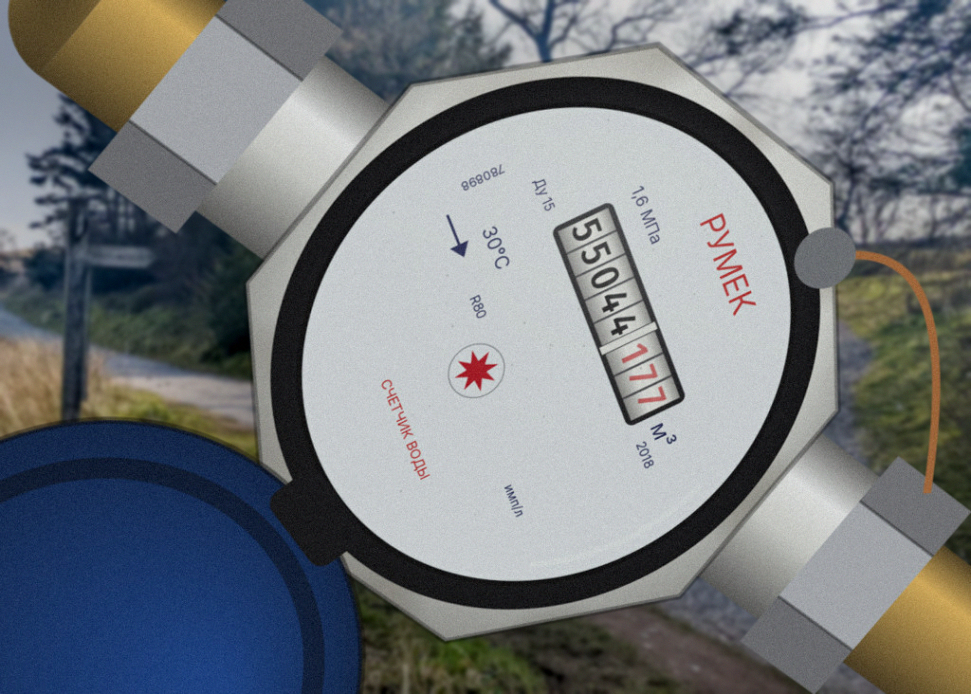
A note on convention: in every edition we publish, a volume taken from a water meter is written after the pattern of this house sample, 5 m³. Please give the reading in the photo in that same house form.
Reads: 55044.177 m³
